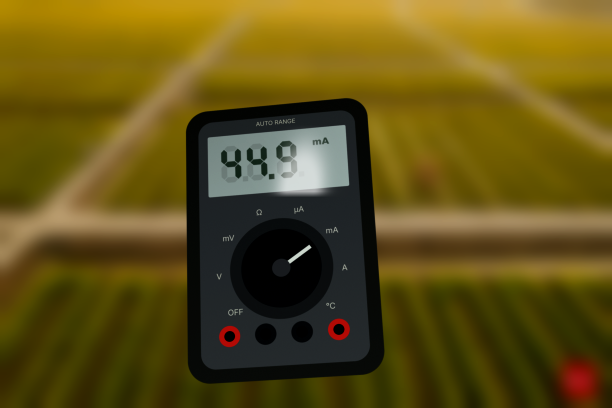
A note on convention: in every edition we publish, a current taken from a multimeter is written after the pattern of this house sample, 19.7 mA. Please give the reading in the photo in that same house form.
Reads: 44.9 mA
